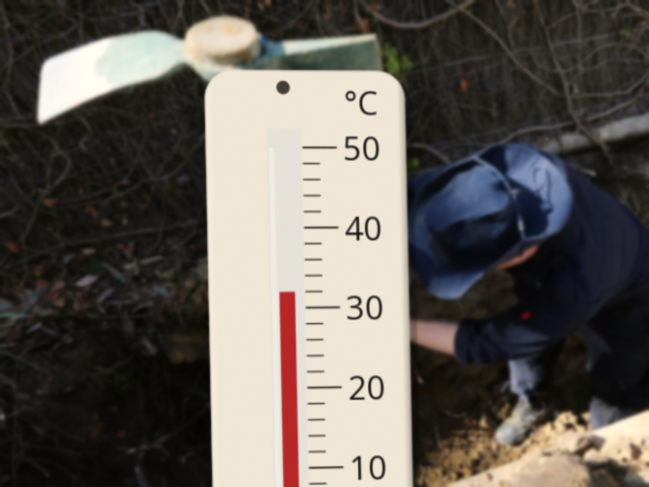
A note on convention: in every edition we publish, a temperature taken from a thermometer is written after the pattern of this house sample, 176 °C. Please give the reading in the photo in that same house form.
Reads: 32 °C
